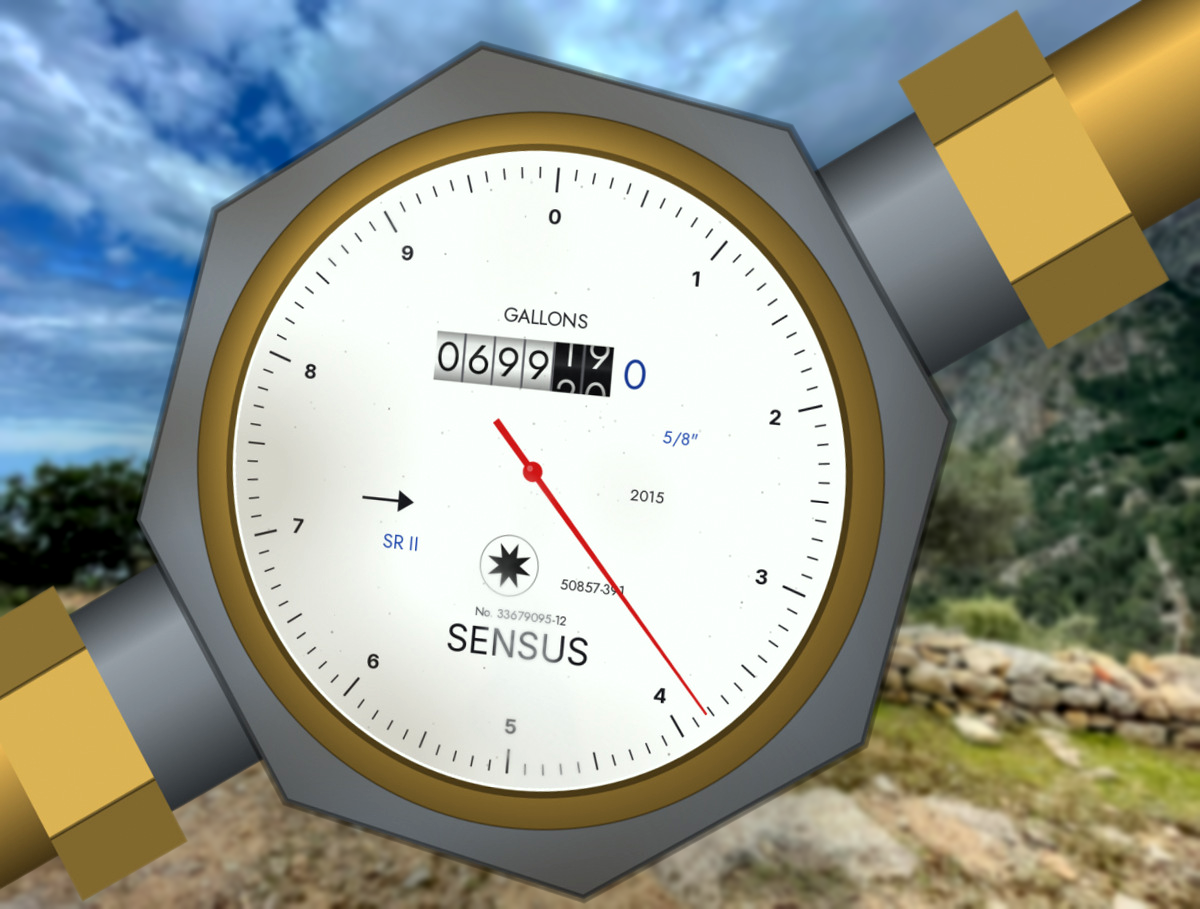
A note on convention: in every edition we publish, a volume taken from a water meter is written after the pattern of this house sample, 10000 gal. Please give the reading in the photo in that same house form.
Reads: 699193.8 gal
